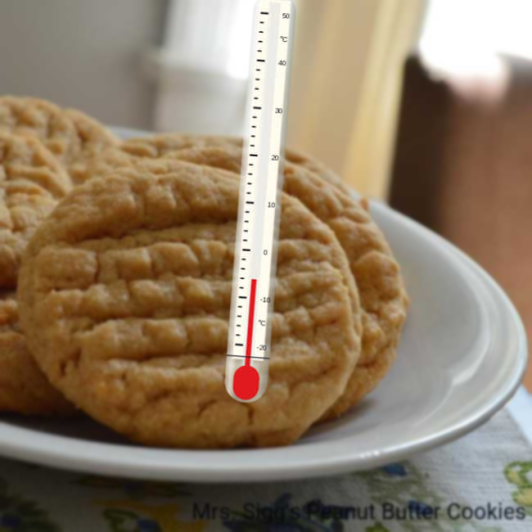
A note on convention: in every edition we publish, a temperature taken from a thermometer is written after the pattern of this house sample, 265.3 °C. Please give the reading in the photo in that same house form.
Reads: -6 °C
